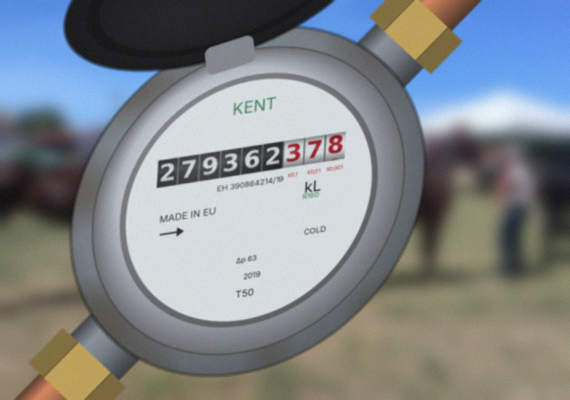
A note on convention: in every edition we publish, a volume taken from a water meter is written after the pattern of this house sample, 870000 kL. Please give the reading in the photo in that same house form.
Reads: 279362.378 kL
